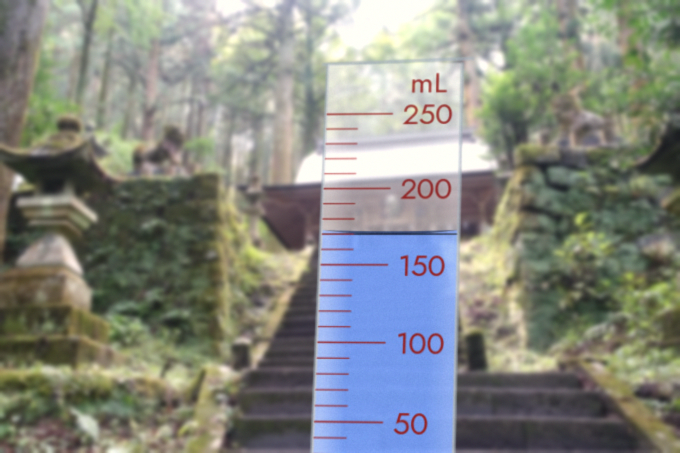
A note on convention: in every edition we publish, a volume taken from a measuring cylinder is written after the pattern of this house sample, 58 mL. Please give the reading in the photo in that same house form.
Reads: 170 mL
